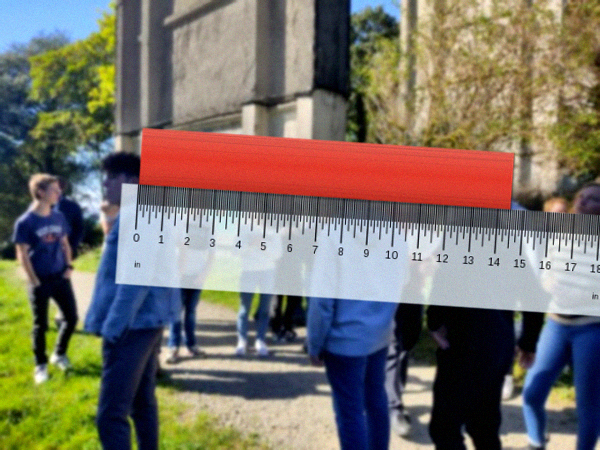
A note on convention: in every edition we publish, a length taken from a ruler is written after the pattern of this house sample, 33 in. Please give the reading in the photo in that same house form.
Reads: 14.5 in
